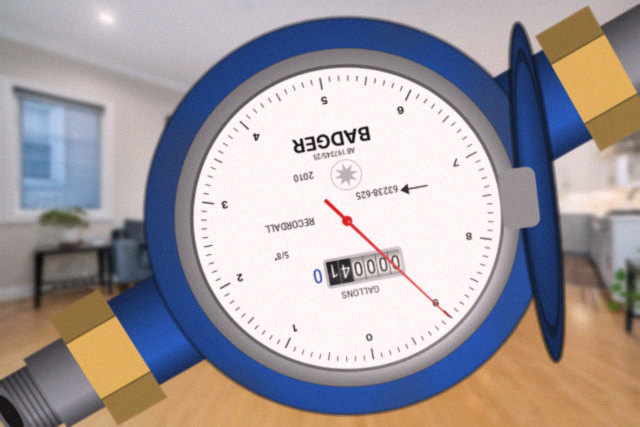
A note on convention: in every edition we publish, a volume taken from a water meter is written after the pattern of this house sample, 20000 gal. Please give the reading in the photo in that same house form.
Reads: 409.0 gal
